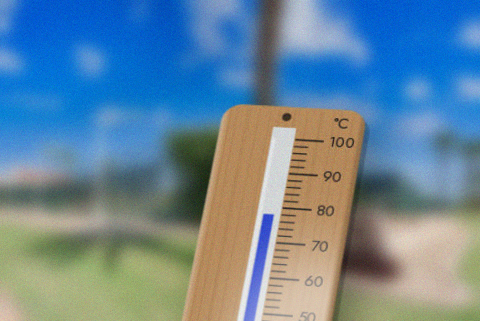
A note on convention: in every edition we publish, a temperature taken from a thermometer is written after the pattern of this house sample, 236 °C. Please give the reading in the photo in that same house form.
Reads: 78 °C
